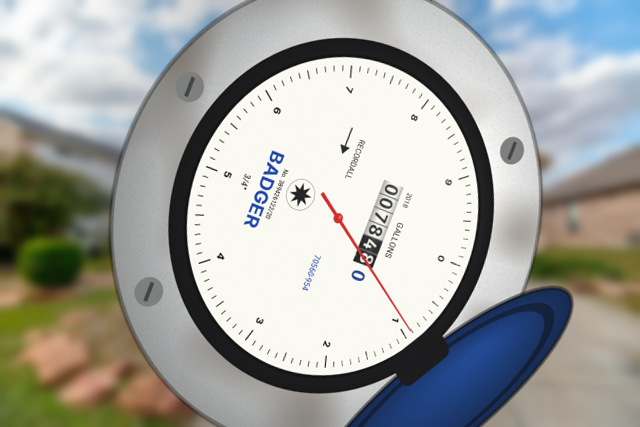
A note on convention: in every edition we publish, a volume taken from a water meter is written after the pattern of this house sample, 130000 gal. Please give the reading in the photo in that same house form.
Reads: 78480.9 gal
